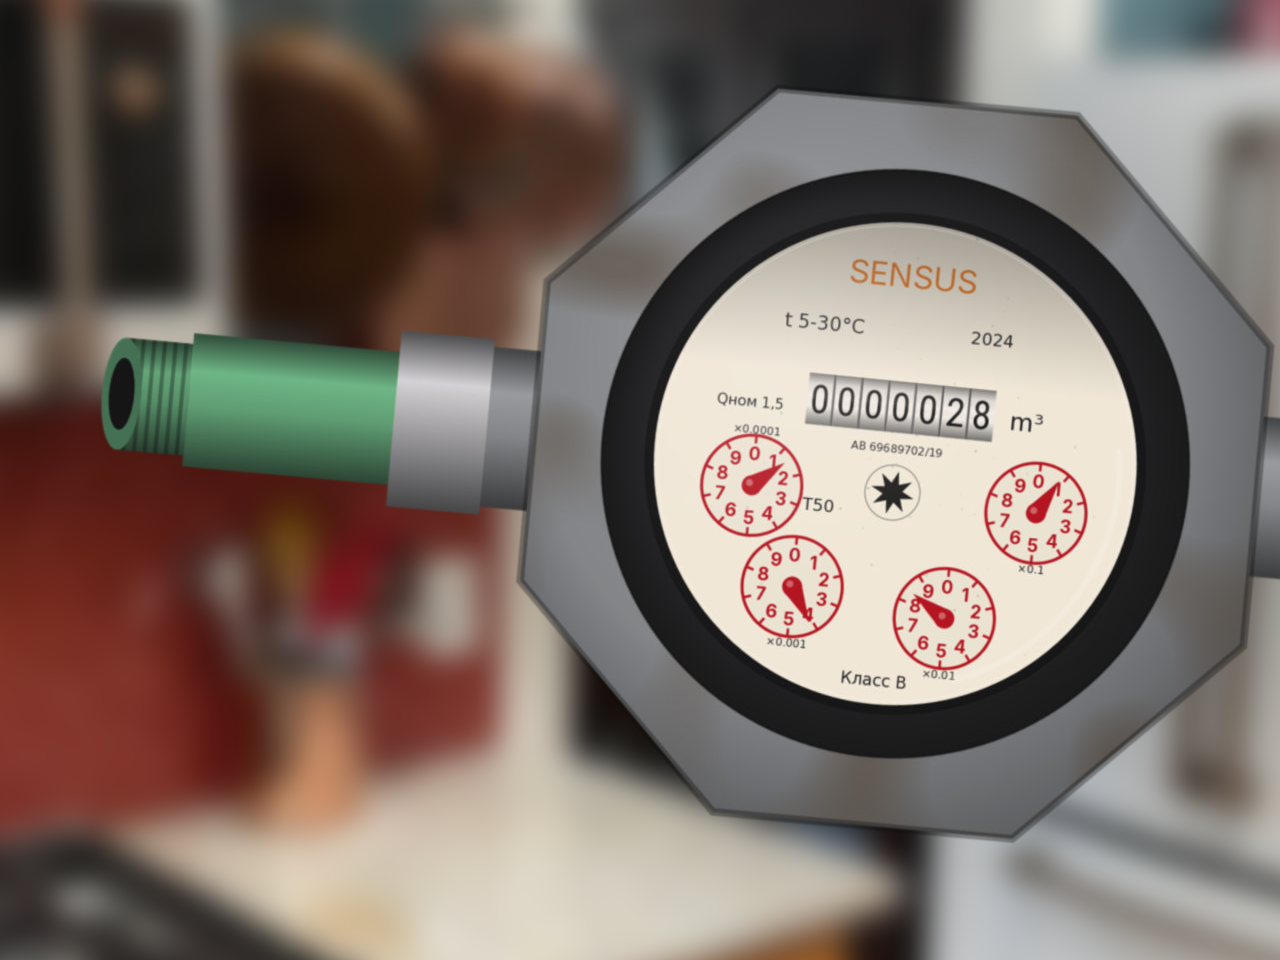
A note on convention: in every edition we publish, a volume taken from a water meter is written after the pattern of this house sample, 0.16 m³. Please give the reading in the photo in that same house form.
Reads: 28.0841 m³
